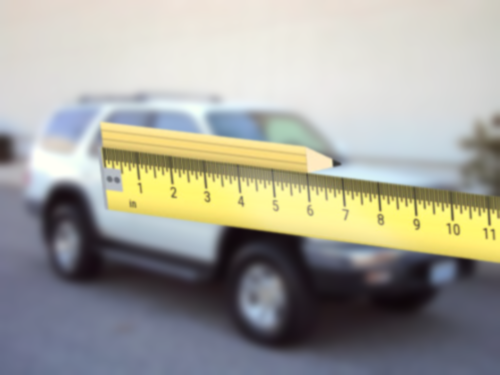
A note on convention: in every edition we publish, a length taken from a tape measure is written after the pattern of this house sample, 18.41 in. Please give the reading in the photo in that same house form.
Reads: 7 in
